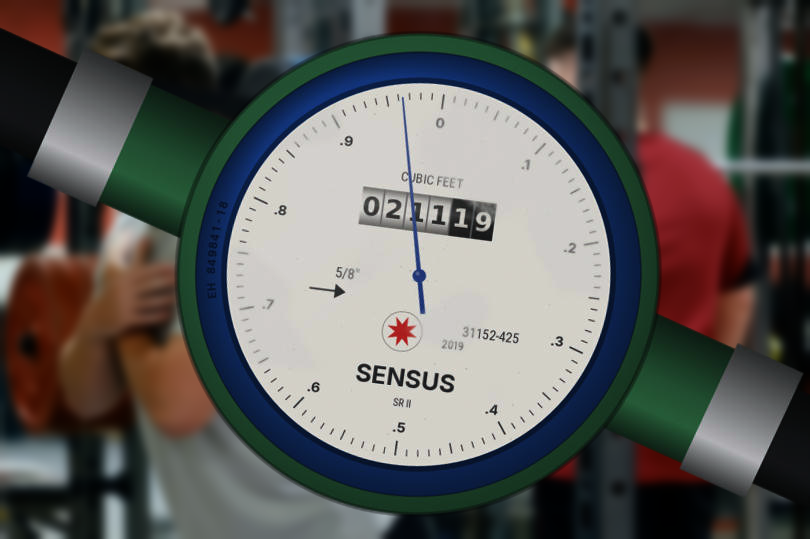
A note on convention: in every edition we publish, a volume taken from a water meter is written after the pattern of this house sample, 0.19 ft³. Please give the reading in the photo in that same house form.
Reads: 21118.96 ft³
